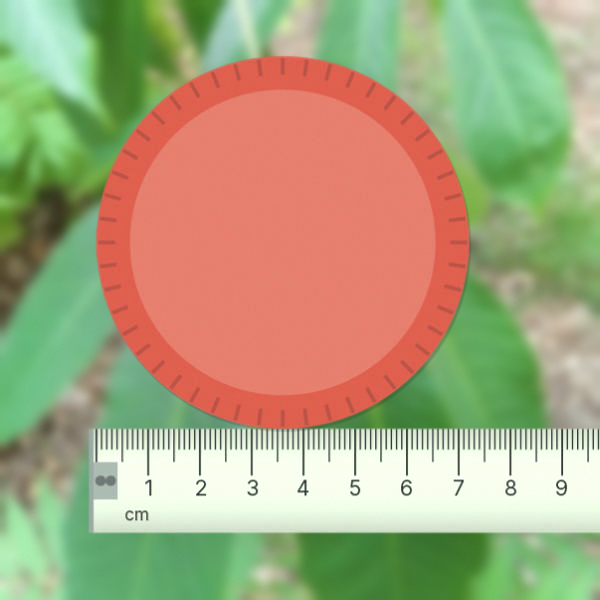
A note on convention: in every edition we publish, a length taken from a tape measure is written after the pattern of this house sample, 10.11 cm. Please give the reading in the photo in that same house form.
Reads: 7.2 cm
